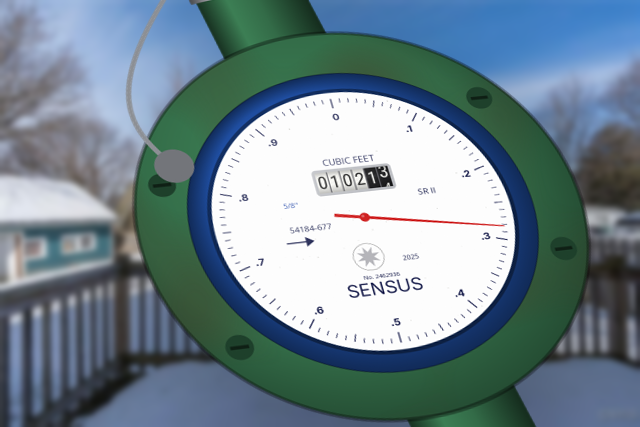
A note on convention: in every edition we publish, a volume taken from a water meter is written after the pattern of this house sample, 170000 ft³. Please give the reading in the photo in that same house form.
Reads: 10213.28 ft³
